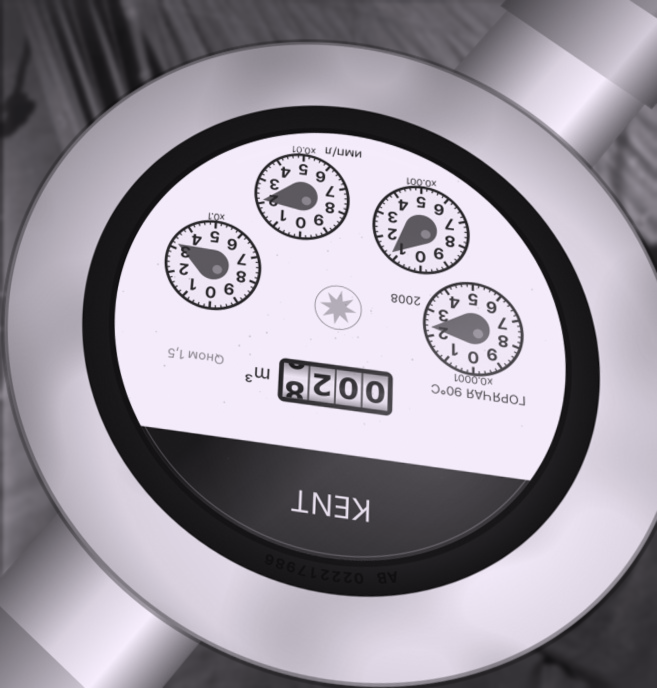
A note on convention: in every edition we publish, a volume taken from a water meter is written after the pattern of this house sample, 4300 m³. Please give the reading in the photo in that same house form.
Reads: 28.3212 m³
